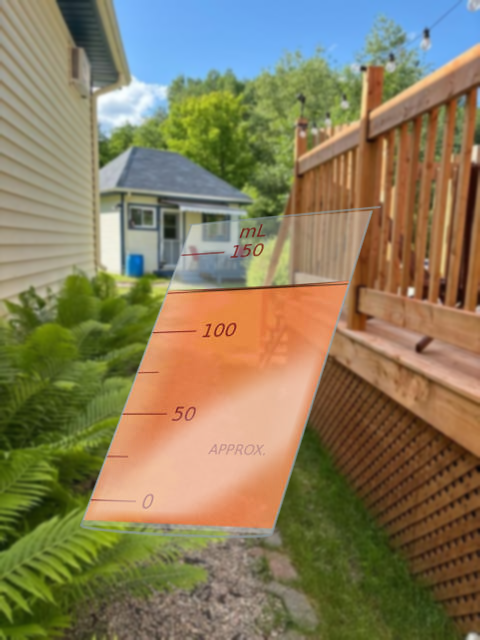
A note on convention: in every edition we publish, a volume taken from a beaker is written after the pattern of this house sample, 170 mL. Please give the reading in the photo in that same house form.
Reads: 125 mL
